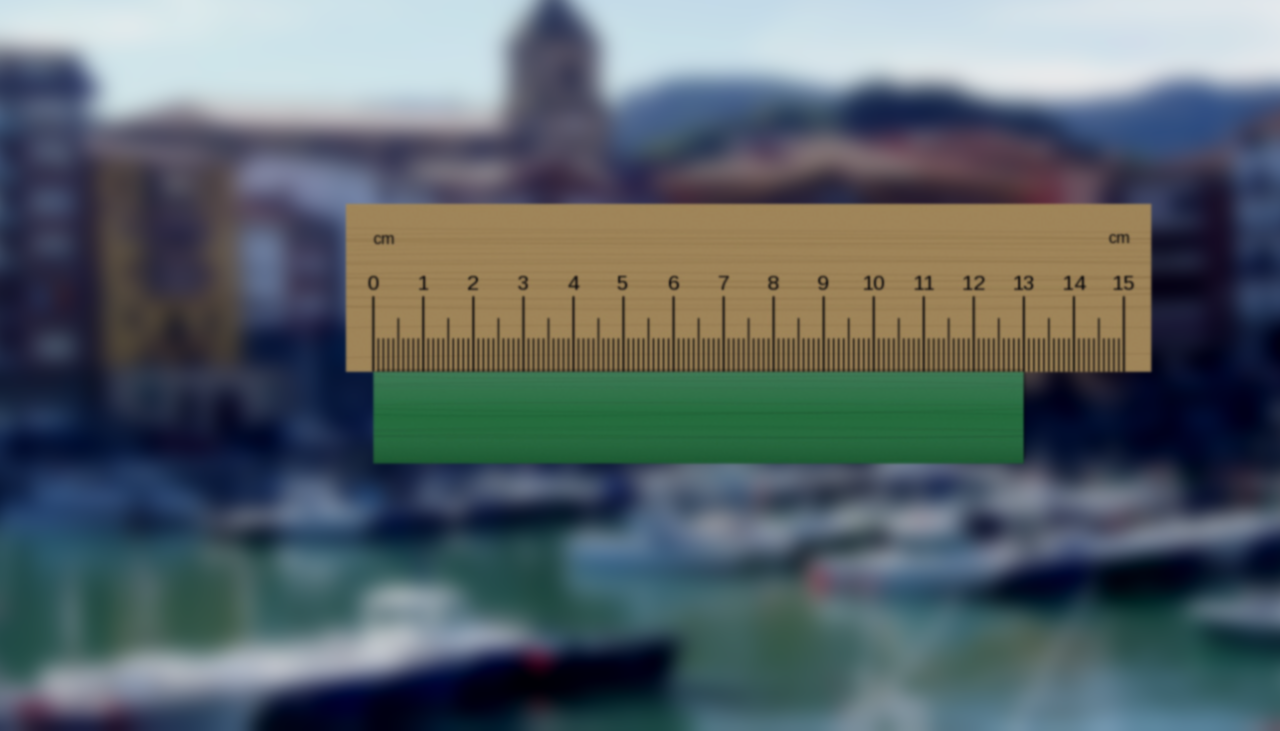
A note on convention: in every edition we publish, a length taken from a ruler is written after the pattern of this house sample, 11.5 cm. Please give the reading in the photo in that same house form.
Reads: 13 cm
